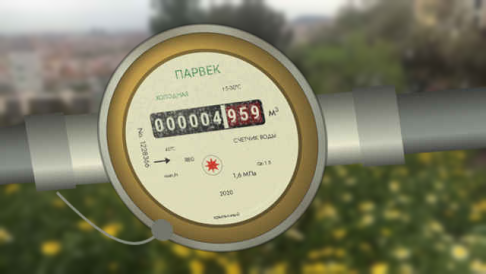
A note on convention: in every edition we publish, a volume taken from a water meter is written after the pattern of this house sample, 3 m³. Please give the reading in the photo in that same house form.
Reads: 4.959 m³
